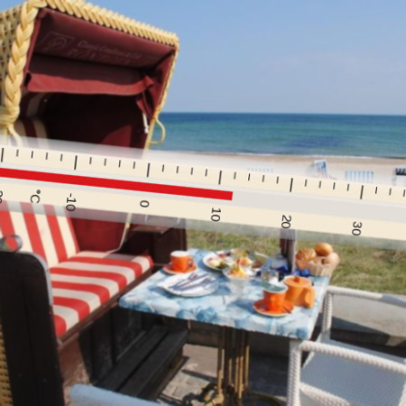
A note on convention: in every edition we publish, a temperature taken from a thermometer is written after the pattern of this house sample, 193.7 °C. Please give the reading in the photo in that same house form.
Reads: 12 °C
